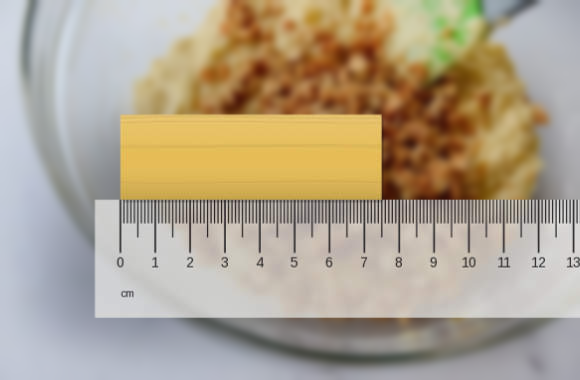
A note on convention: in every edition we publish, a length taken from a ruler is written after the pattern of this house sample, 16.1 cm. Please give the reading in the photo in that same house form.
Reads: 7.5 cm
